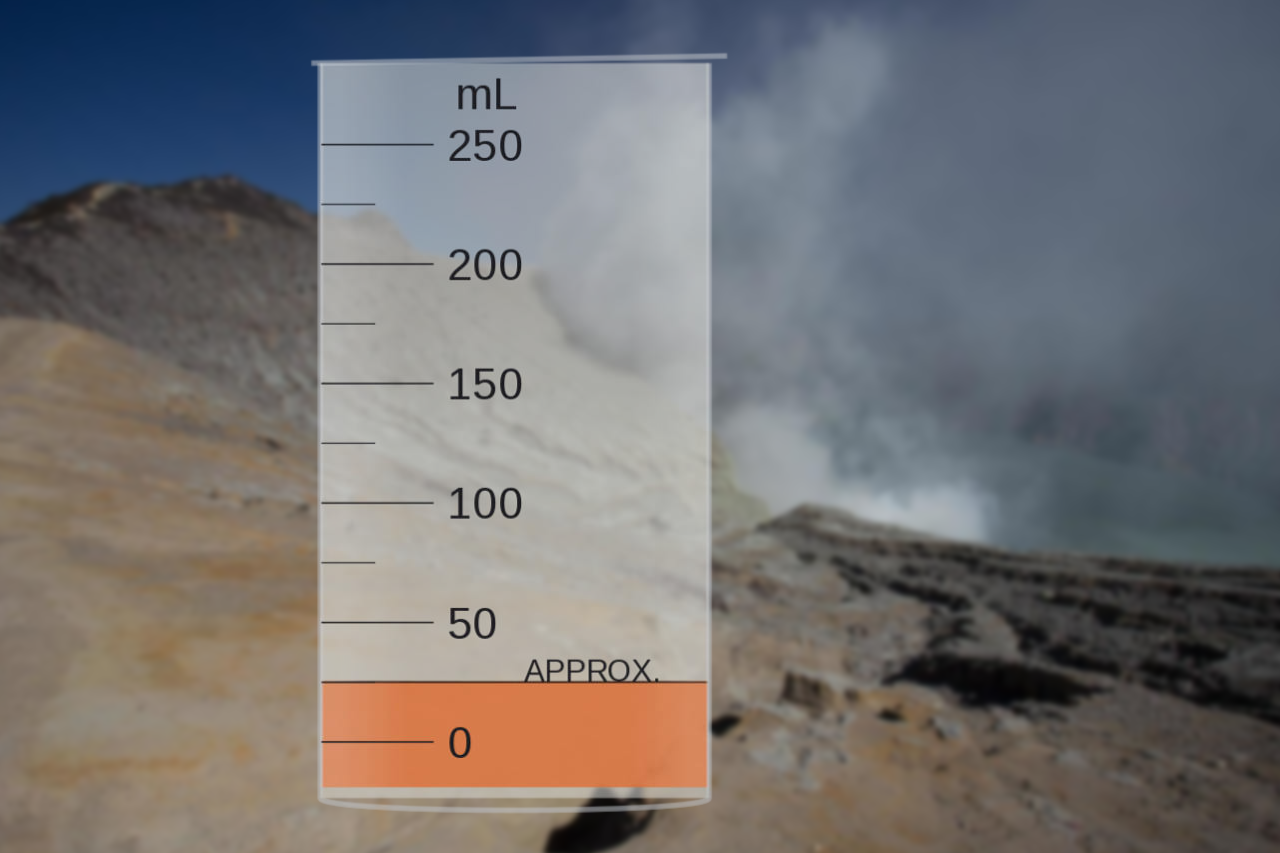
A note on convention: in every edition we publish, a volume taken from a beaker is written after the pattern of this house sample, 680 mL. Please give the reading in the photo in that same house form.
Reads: 25 mL
